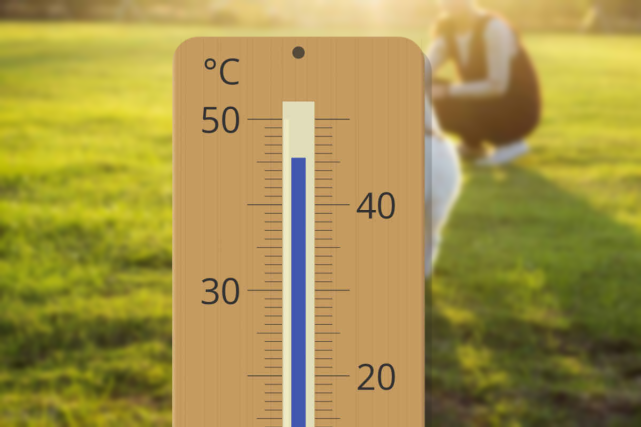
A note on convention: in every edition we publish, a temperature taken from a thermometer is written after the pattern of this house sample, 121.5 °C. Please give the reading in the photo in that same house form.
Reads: 45.5 °C
